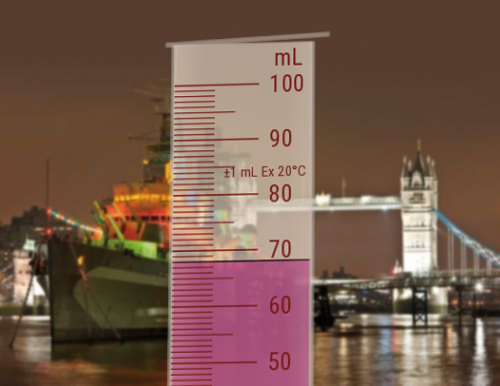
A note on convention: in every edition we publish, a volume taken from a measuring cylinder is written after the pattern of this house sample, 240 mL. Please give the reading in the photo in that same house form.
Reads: 68 mL
